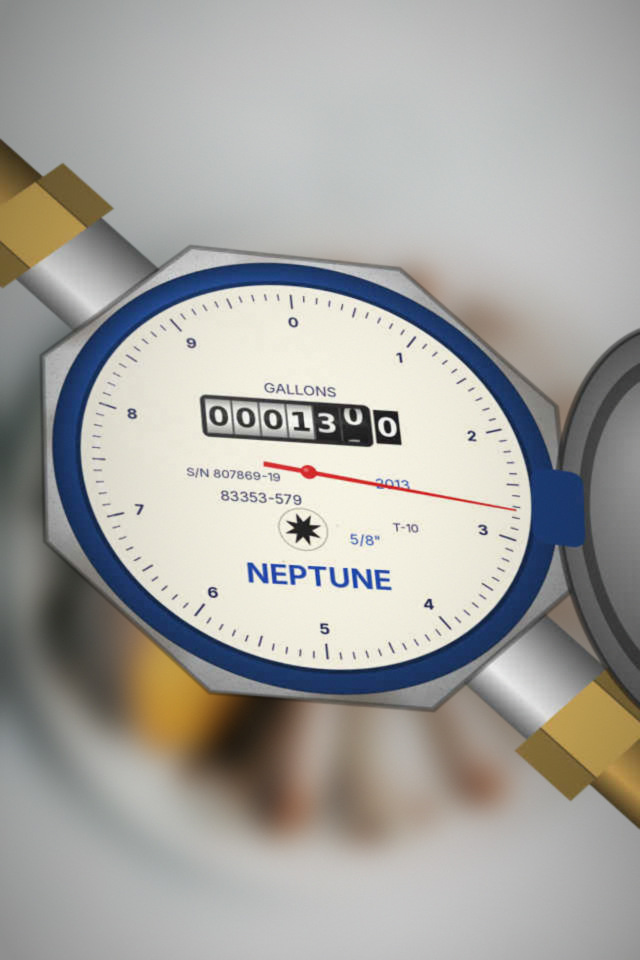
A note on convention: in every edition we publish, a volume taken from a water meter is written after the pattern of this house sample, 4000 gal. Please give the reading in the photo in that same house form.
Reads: 1302.7 gal
